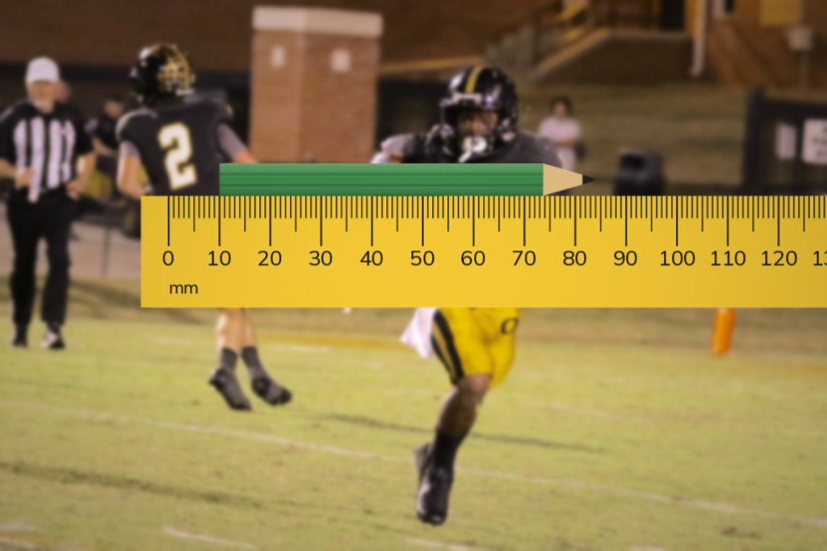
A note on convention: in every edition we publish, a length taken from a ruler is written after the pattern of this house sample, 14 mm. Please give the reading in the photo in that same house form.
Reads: 74 mm
